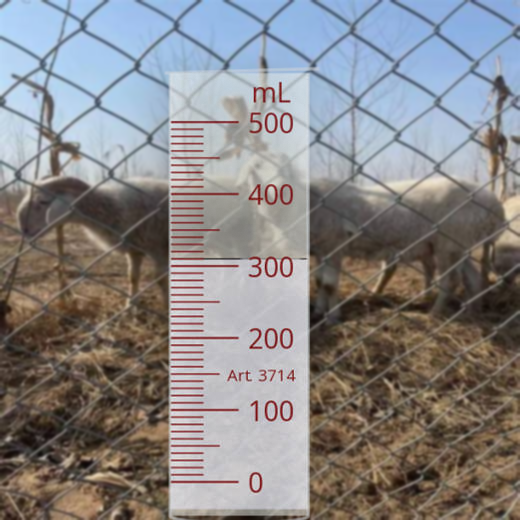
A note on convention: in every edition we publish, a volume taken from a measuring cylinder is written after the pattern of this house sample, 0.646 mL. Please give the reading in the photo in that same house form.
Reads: 310 mL
